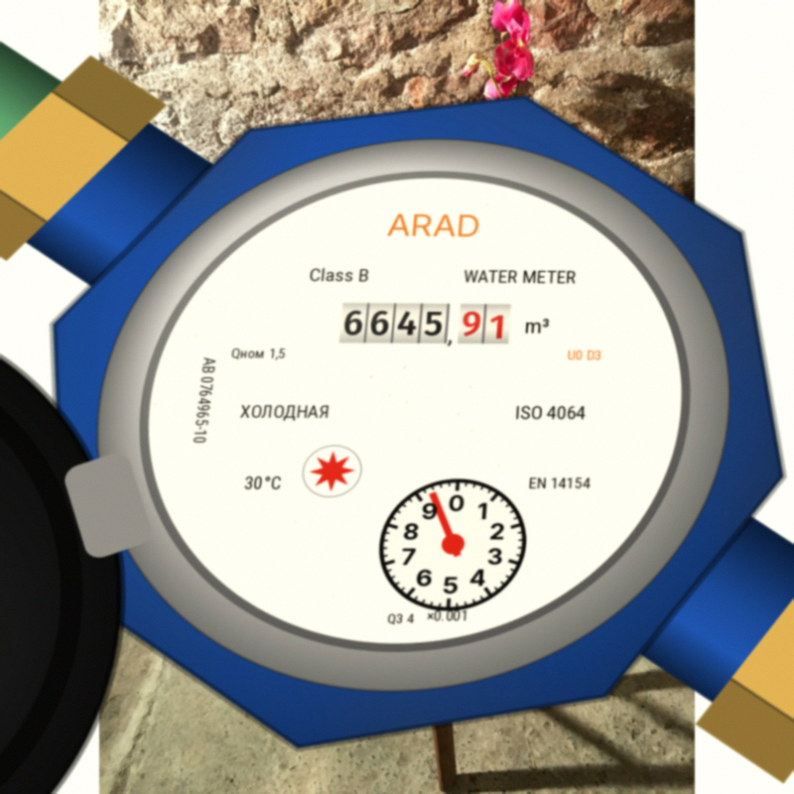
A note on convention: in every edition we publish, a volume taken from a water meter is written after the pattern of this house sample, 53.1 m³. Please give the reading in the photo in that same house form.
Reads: 6645.909 m³
